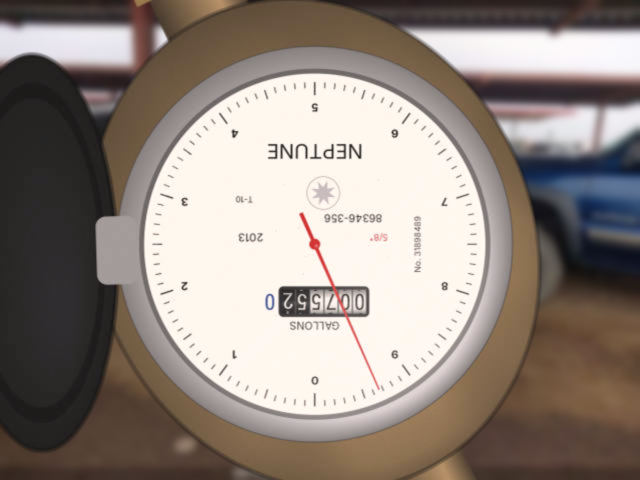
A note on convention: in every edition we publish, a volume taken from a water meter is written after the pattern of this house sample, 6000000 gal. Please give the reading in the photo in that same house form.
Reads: 75519.3 gal
